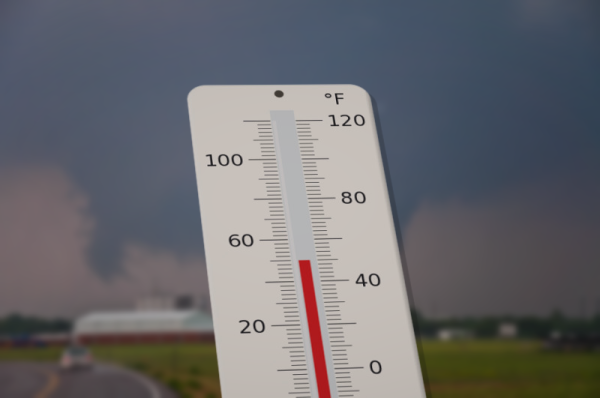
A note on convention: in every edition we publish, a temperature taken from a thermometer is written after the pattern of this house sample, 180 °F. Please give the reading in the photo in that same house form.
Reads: 50 °F
